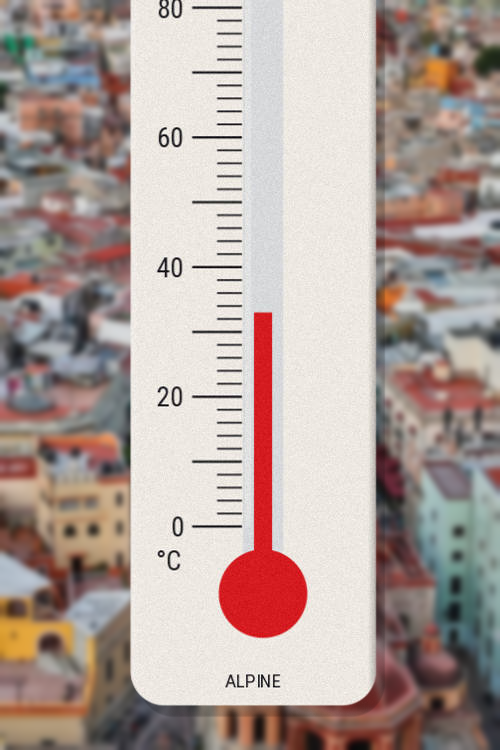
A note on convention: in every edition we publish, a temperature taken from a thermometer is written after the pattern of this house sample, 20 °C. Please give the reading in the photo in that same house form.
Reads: 33 °C
